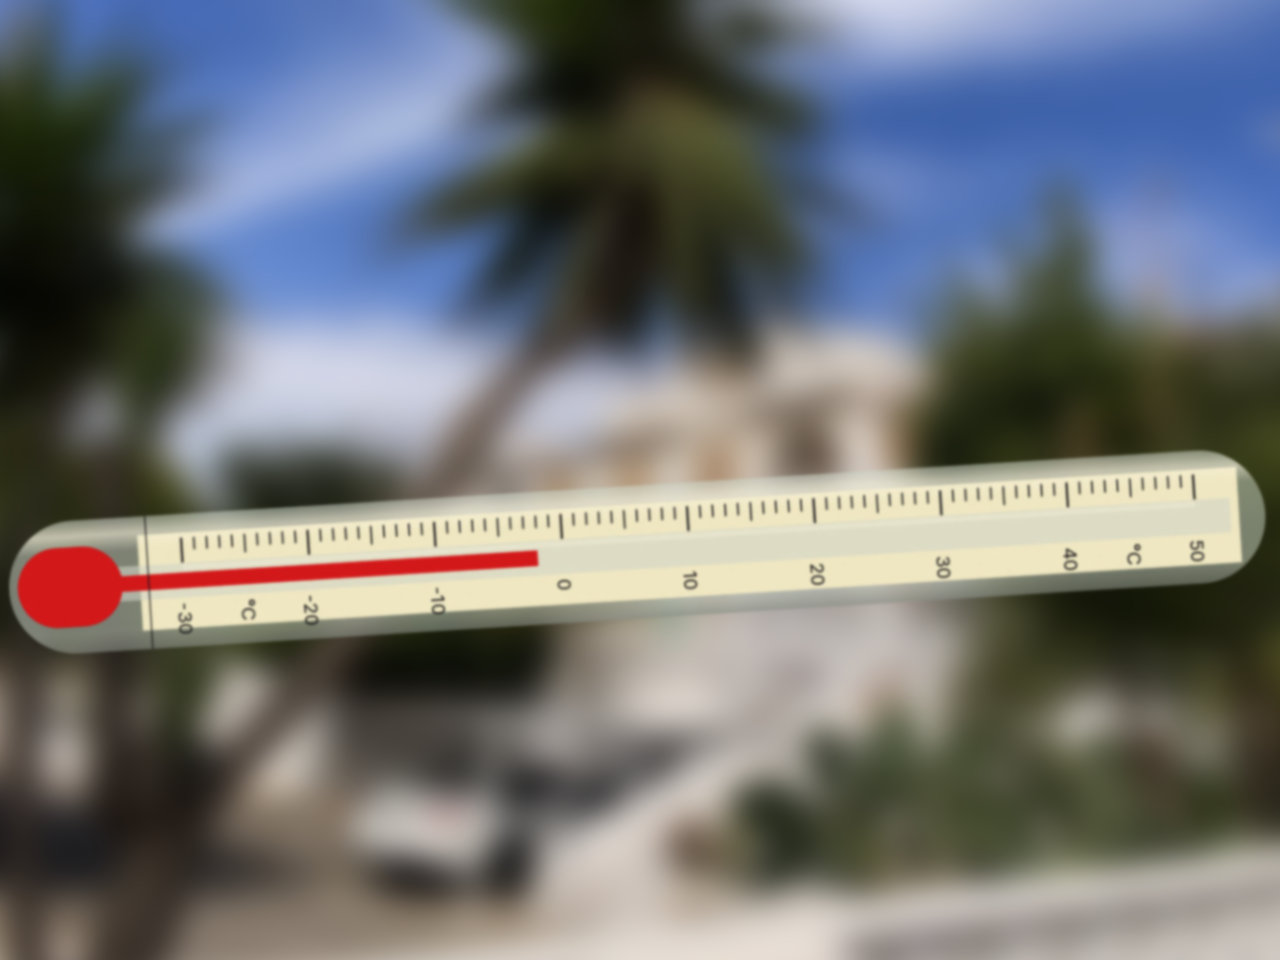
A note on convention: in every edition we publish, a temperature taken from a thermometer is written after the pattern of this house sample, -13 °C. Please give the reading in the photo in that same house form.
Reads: -2 °C
